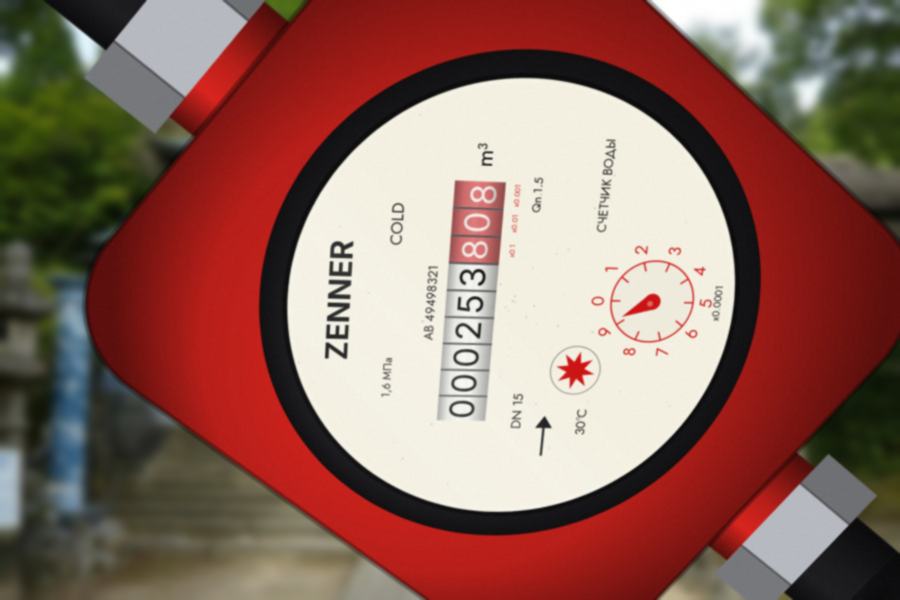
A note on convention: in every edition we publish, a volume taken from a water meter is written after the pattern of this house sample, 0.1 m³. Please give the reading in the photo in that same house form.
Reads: 253.8079 m³
